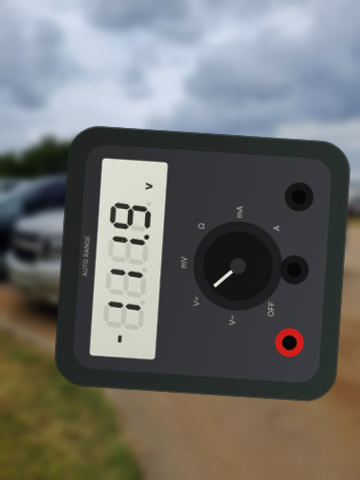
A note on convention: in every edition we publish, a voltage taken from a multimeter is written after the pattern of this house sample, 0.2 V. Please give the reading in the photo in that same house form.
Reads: -111.9 V
